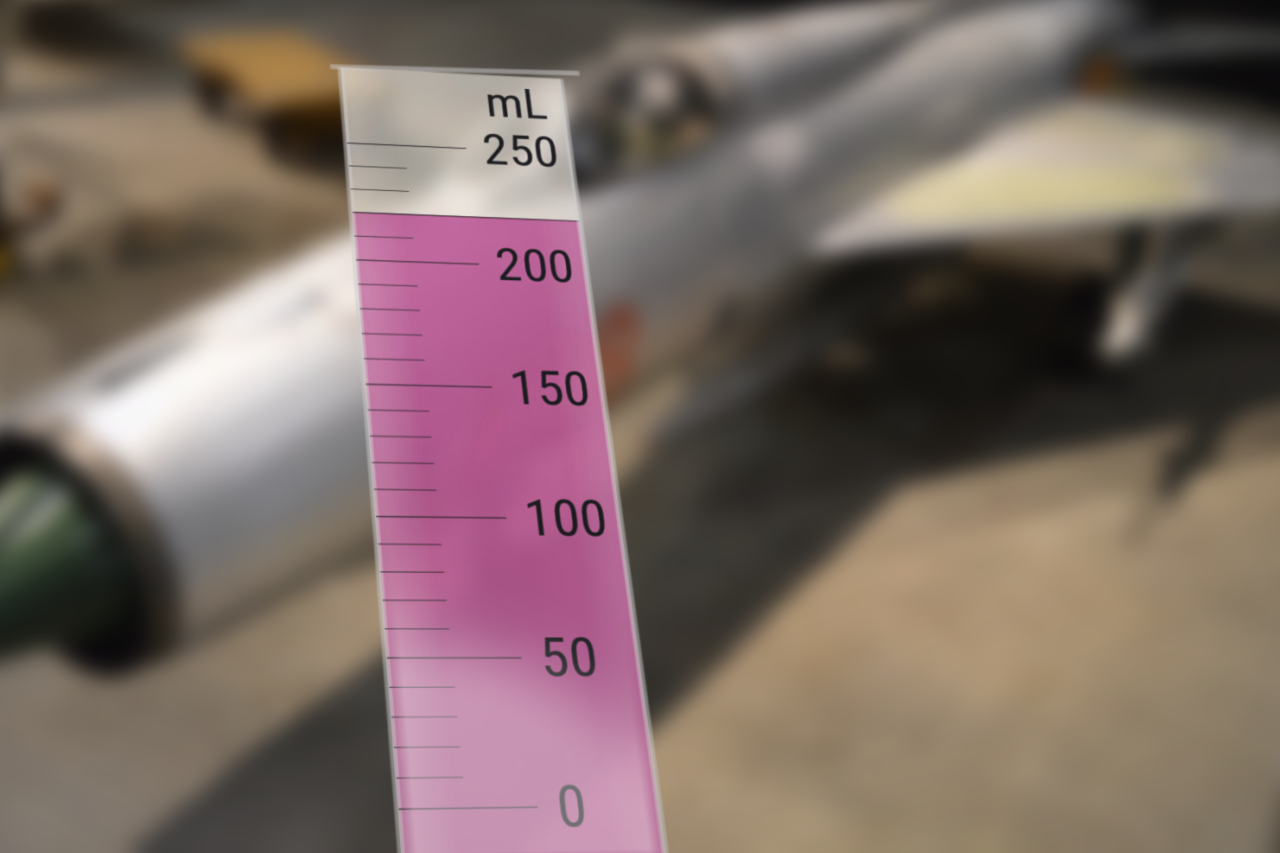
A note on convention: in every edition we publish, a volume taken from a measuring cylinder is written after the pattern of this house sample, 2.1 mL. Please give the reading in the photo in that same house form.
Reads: 220 mL
